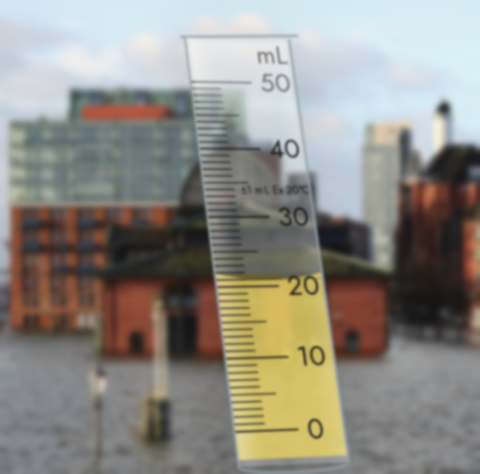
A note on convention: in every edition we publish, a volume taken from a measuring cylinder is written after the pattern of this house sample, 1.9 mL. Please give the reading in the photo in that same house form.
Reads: 21 mL
